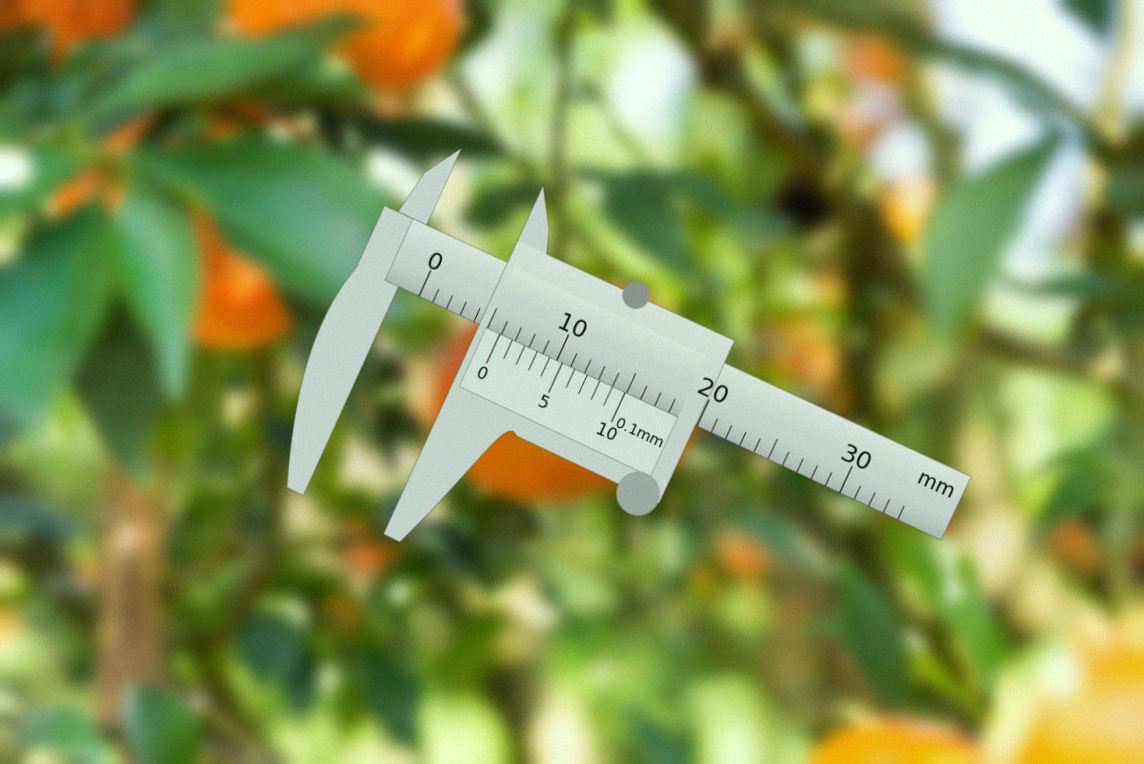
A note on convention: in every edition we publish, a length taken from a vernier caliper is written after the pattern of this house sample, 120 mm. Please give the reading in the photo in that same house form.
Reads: 5.9 mm
